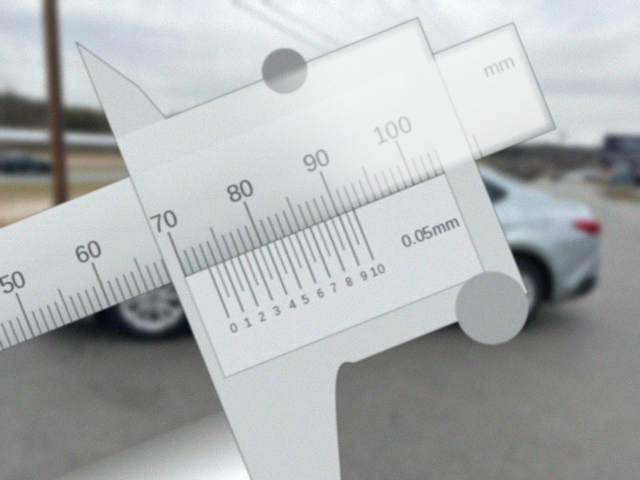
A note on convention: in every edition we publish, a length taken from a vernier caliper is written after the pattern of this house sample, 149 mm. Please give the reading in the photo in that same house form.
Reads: 73.0 mm
